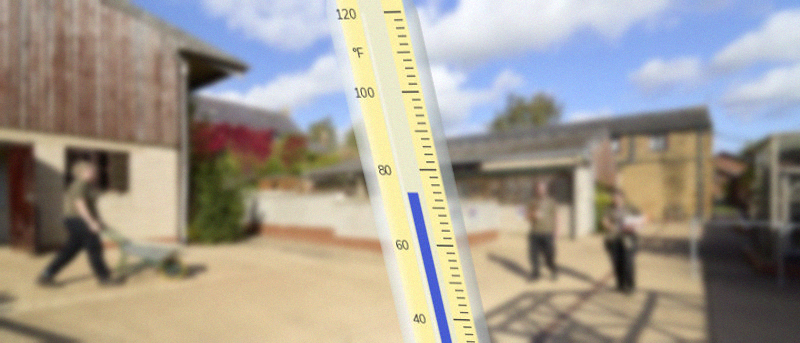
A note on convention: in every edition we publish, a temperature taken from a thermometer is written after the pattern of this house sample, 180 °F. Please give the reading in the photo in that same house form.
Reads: 74 °F
